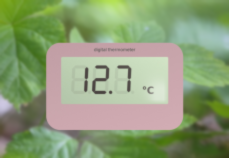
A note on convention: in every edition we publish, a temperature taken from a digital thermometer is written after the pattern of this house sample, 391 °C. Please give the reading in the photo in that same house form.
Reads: 12.7 °C
